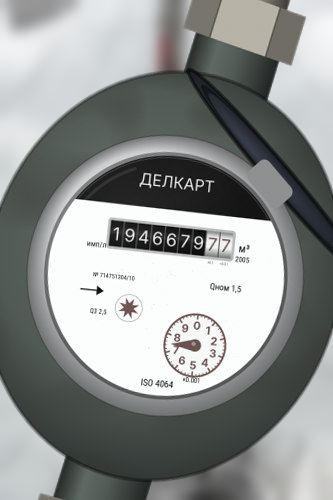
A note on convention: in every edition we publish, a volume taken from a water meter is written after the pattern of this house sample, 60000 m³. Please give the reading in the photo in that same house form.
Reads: 1946679.777 m³
